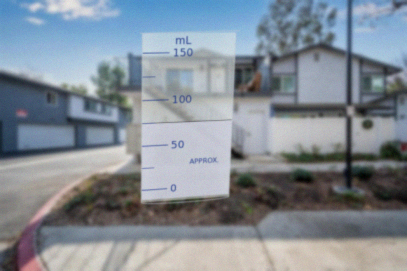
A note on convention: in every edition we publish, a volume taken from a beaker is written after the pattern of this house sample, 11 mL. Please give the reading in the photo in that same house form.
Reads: 75 mL
